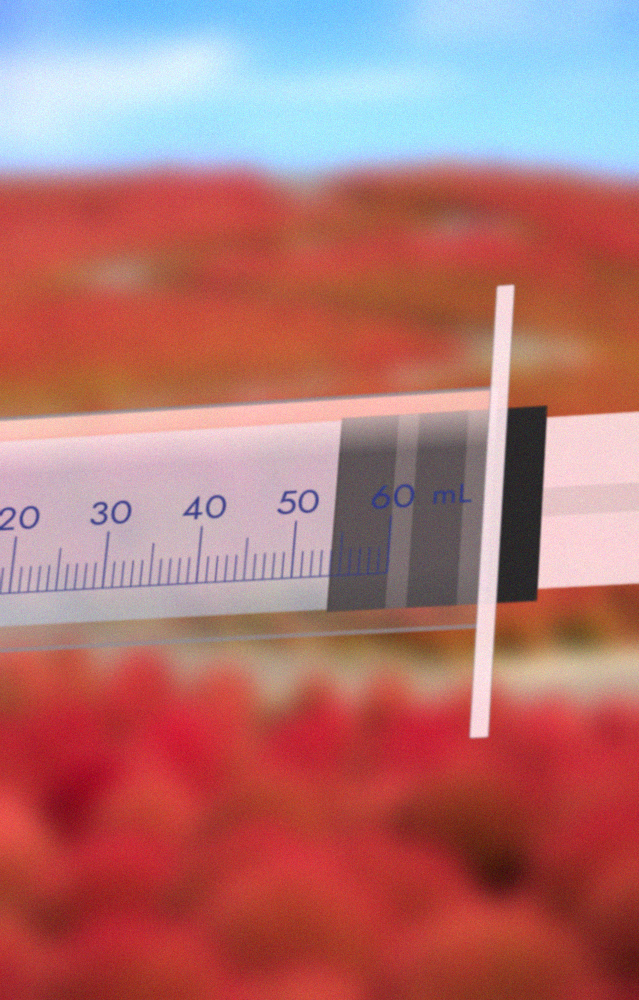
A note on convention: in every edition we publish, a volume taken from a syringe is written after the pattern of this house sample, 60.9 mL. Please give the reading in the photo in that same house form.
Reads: 54 mL
